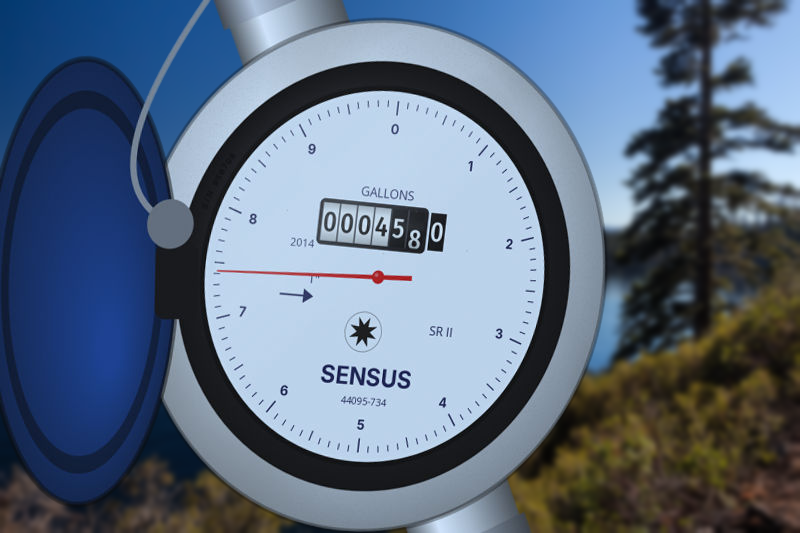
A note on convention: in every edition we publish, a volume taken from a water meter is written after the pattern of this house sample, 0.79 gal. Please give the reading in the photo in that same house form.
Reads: 4577.4 gal
